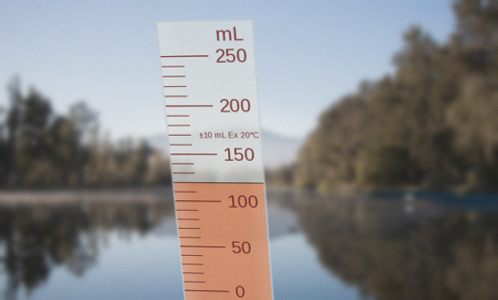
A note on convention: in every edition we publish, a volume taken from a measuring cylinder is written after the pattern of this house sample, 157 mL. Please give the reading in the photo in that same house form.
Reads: 120 mL
